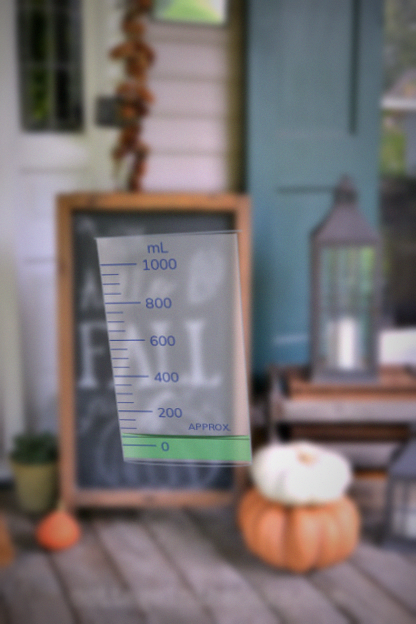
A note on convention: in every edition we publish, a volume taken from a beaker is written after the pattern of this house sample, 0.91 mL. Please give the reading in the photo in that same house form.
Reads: 50 mL
